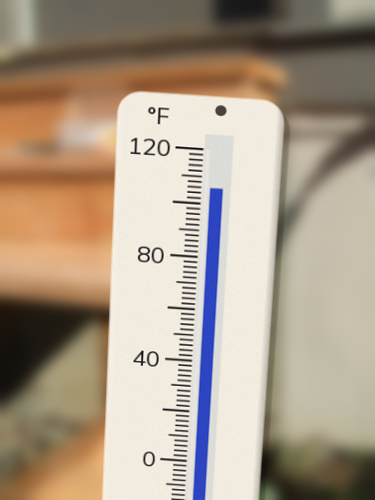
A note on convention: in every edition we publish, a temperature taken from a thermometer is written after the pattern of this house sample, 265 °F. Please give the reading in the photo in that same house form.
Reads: 106 °F
